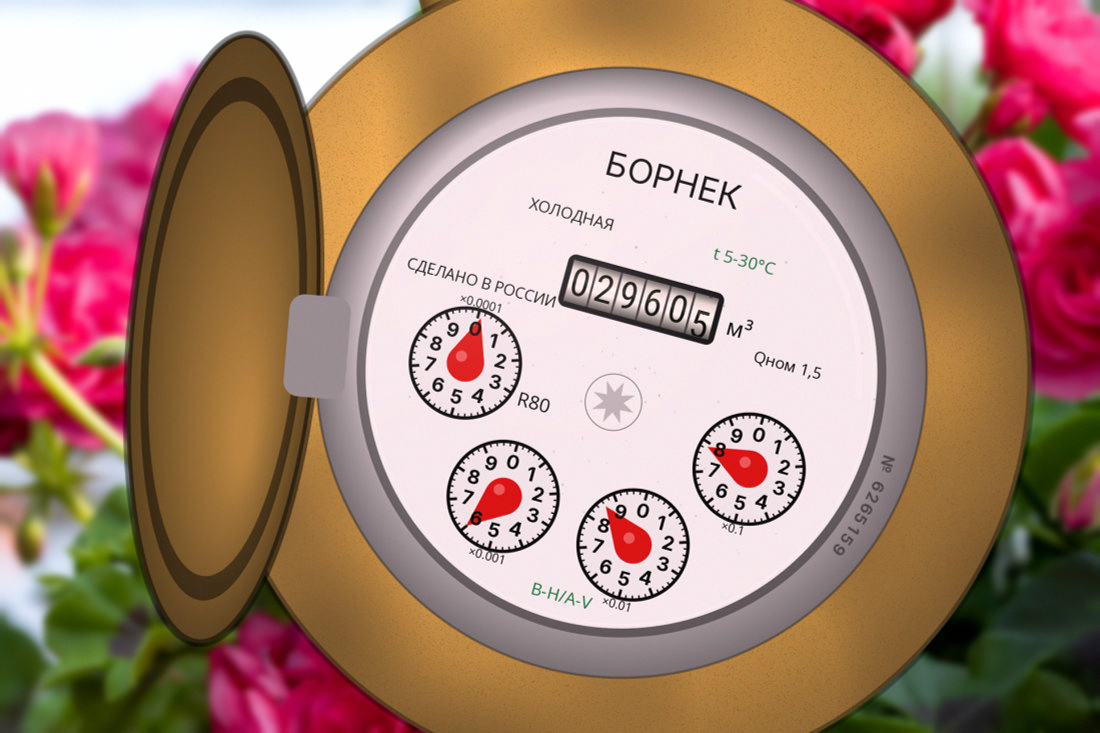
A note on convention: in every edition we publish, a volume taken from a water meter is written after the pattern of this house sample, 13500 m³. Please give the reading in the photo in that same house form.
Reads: 29604.7860 m³
